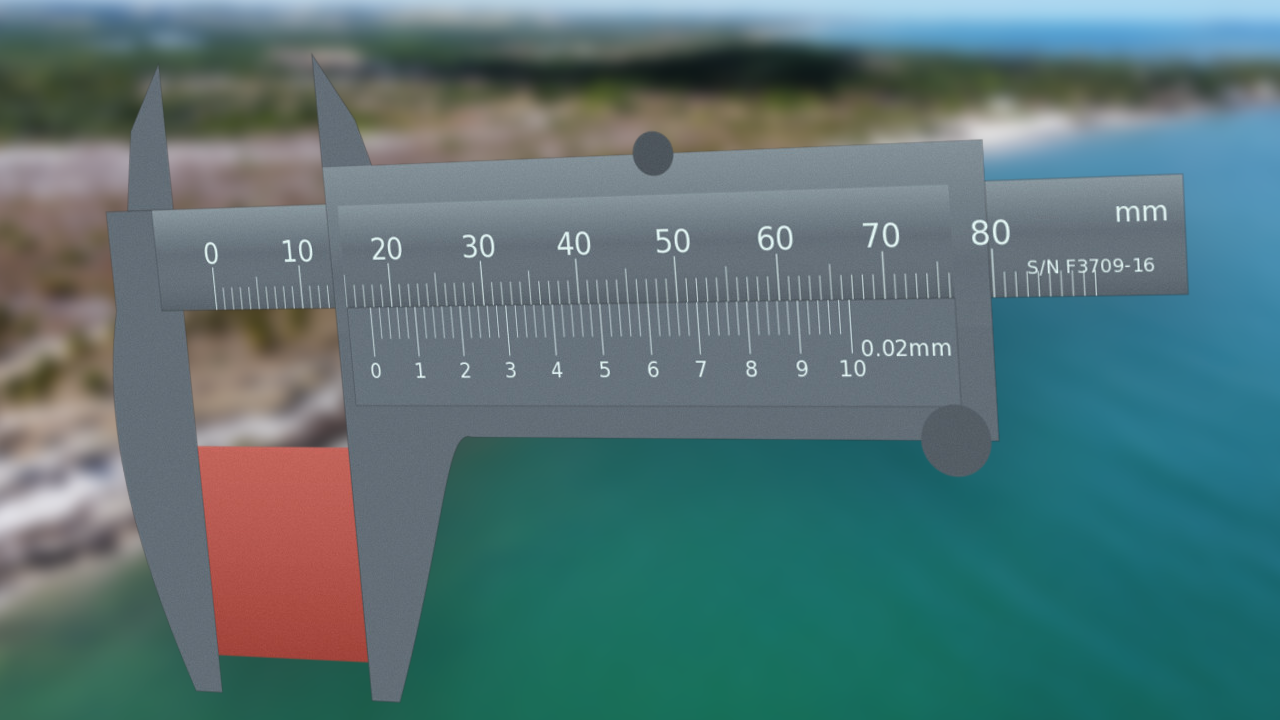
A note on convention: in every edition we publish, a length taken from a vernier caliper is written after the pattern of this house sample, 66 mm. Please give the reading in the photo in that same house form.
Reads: 17.6 mm
